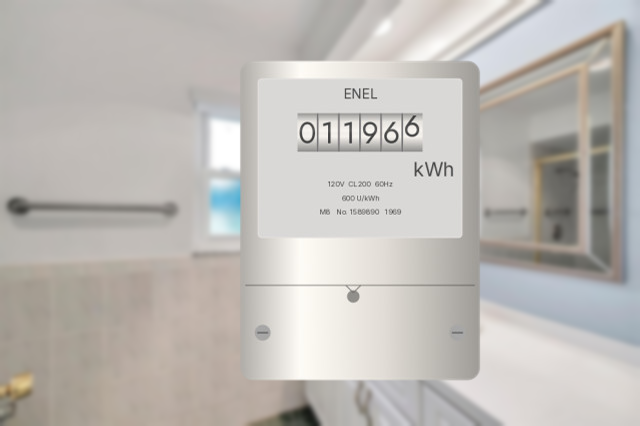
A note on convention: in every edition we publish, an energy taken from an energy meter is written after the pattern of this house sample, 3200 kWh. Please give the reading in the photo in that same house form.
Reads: 11966 kWh
